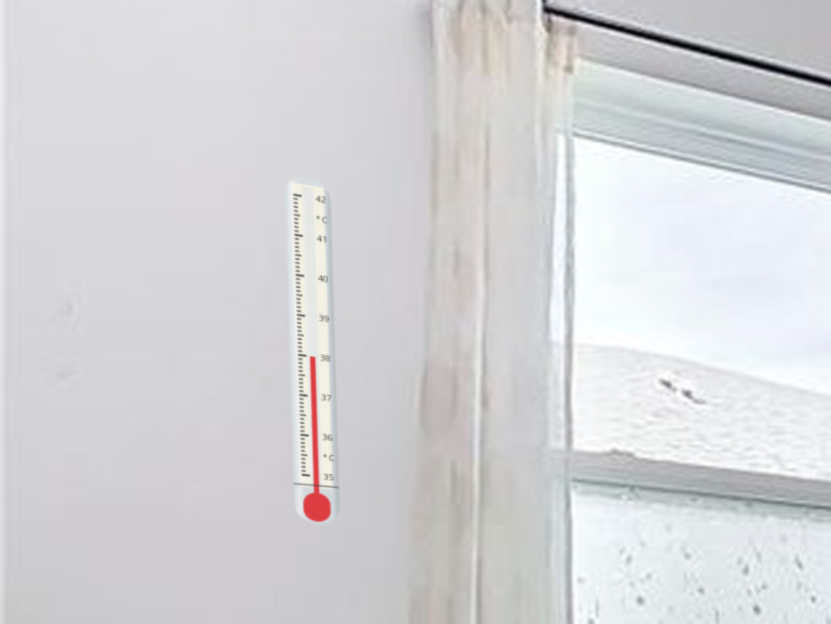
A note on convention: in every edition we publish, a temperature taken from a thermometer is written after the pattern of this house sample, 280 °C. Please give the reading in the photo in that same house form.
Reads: 38 °C
